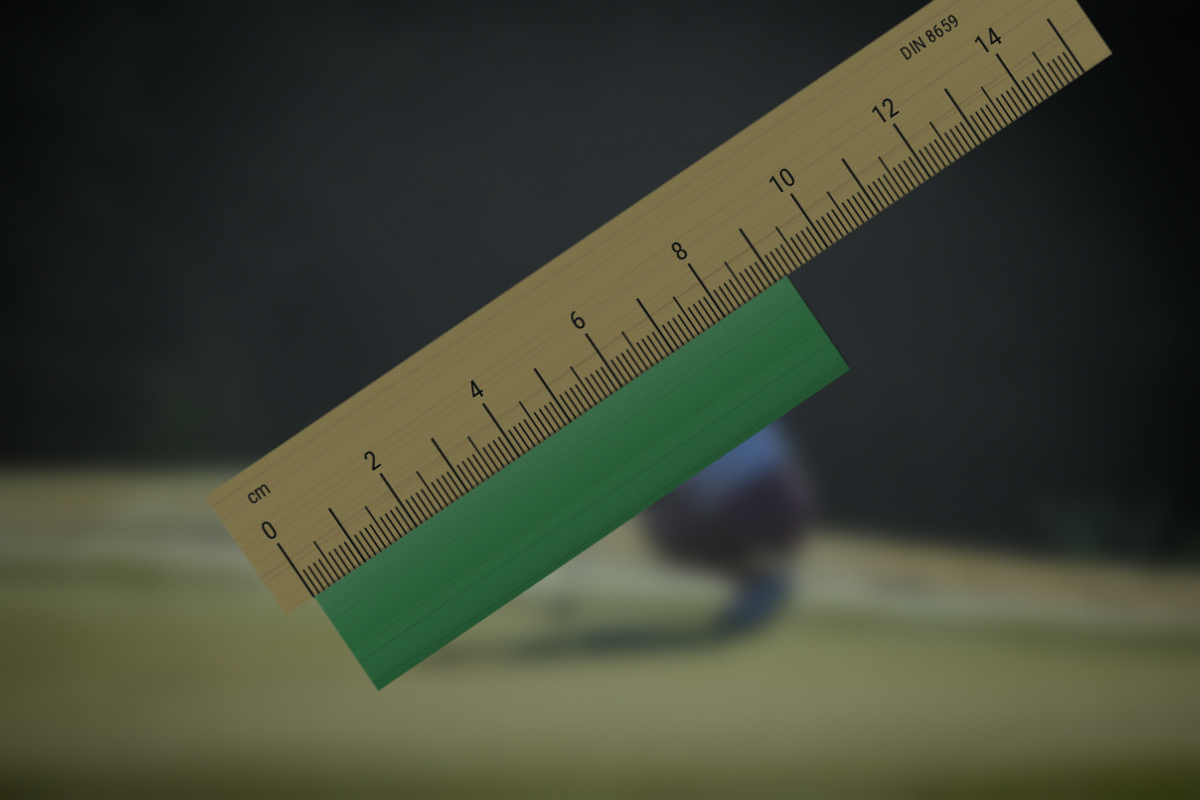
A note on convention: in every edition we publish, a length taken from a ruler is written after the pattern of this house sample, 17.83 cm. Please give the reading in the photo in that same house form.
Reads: 9.2 cm
